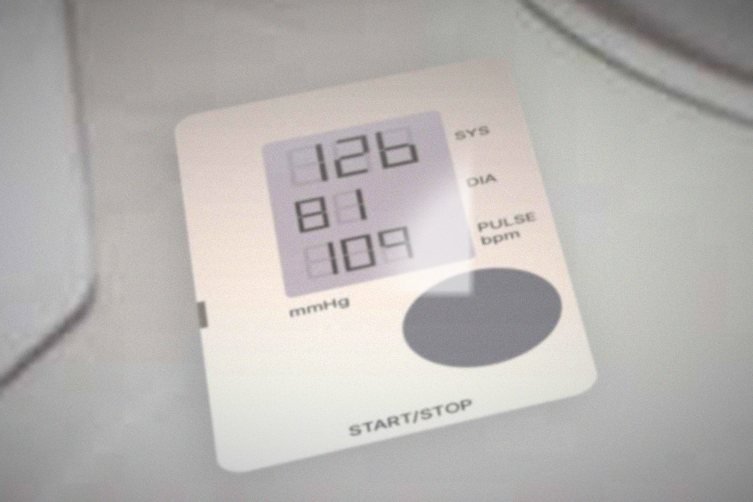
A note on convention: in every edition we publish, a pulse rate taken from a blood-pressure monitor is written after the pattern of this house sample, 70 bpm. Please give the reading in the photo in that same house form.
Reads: 109 bpm
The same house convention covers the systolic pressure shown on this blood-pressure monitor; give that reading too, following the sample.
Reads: 126 mmHg
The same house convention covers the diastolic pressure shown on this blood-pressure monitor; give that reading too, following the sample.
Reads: 81 mmHg
